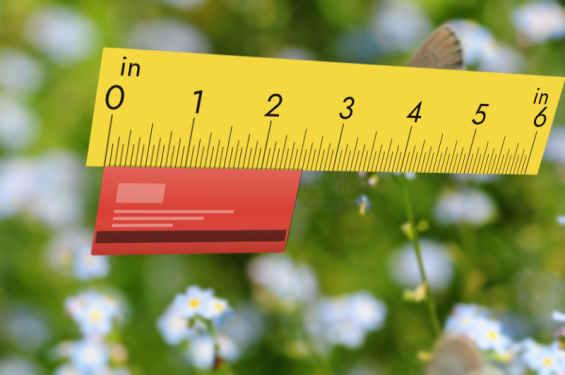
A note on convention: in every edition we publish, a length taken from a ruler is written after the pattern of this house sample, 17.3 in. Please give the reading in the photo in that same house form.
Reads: 2.5625 in
